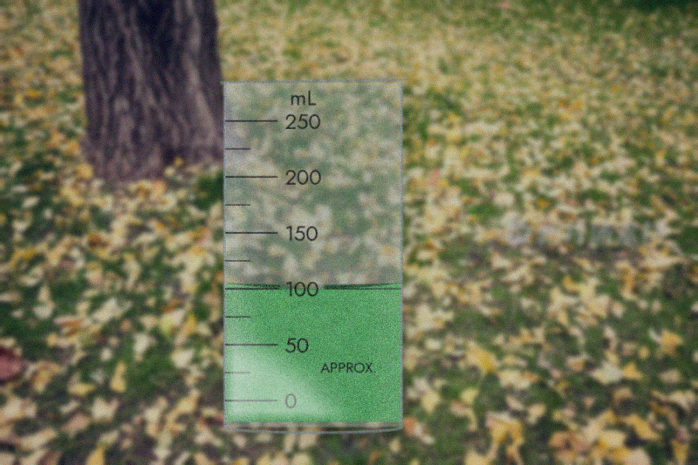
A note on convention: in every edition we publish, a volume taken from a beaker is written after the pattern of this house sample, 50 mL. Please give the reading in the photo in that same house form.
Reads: 100 mL
